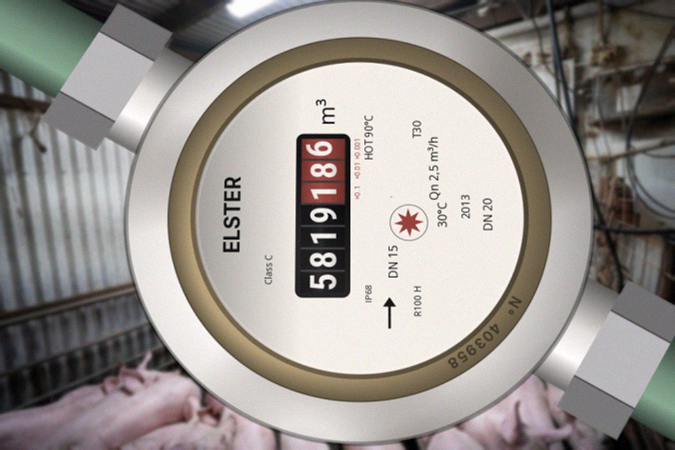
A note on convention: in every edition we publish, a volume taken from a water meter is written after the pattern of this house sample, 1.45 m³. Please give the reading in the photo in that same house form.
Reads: 5819.186 m³
